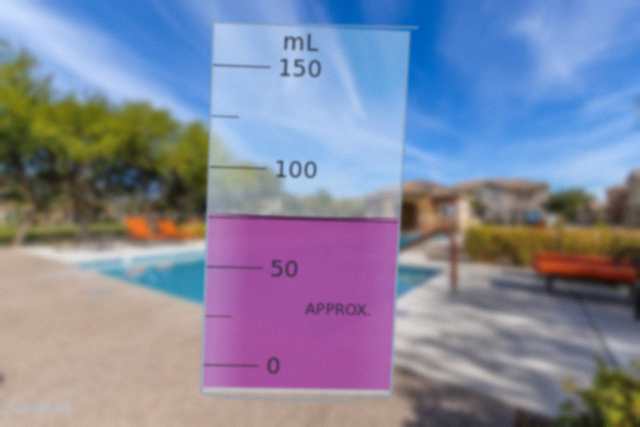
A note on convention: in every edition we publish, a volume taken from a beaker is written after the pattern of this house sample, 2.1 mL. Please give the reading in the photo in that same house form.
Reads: 75 mL
